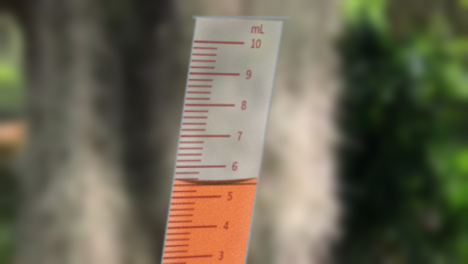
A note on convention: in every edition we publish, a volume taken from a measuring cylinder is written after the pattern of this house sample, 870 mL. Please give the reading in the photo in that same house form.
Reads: 5.4 mL
